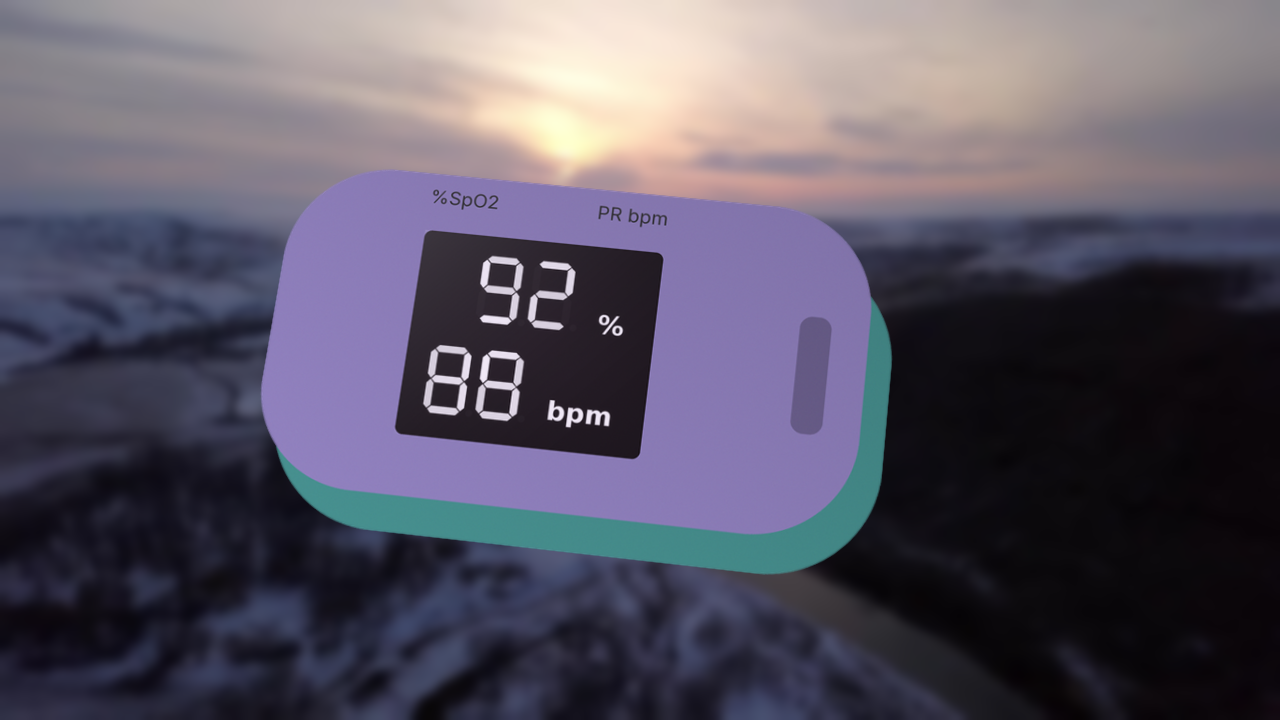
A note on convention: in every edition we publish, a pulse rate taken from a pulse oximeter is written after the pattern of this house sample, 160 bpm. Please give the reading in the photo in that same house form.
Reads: 88 bpm
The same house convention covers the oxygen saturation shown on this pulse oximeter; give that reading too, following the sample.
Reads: 92 %
